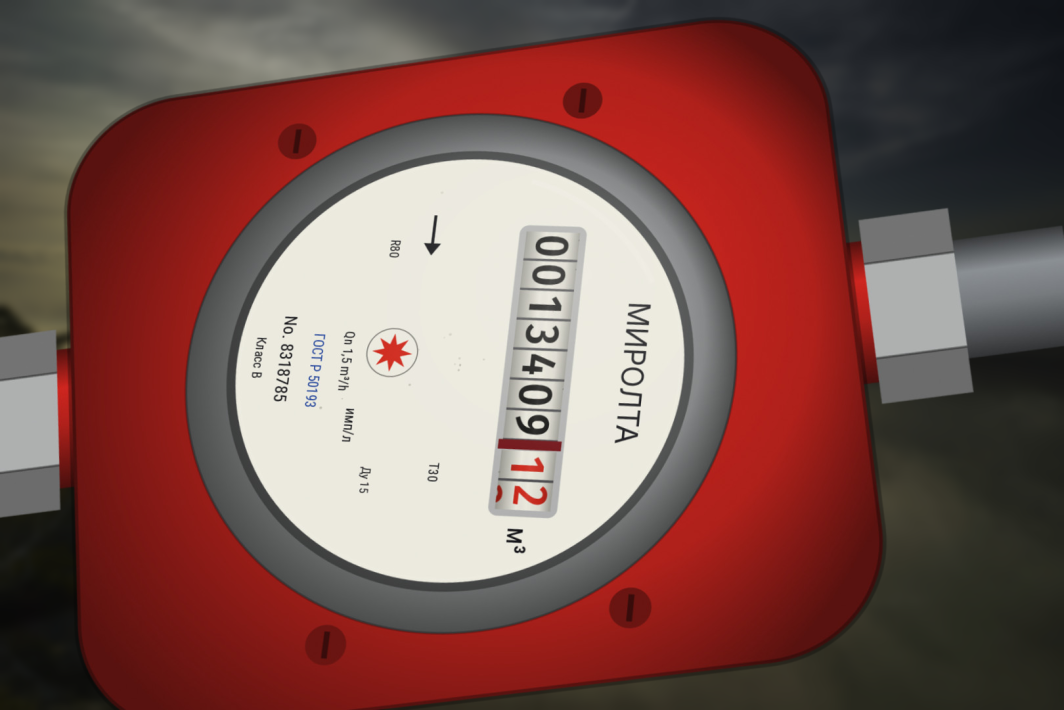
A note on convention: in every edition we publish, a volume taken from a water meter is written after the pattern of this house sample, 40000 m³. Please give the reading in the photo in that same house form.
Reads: 13409.12 m³
